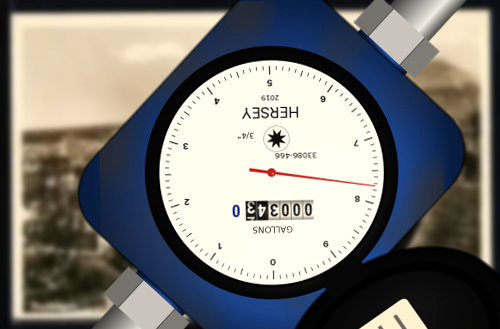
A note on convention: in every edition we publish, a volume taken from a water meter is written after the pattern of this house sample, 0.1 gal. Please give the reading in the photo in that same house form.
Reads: 3427.7 gal
